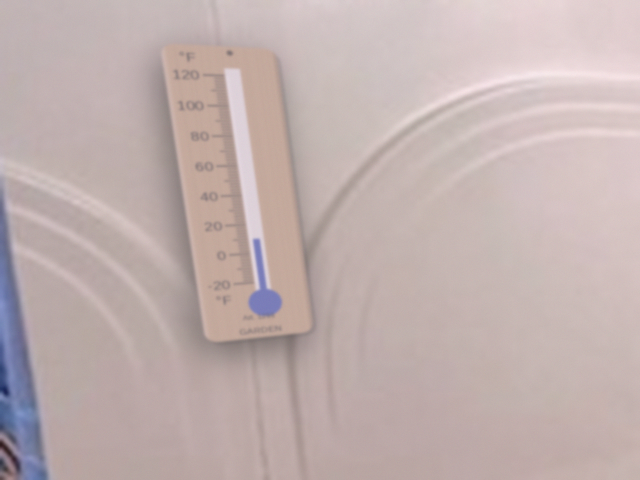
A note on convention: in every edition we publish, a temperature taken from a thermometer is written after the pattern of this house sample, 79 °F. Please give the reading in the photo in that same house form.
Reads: 10 °F
